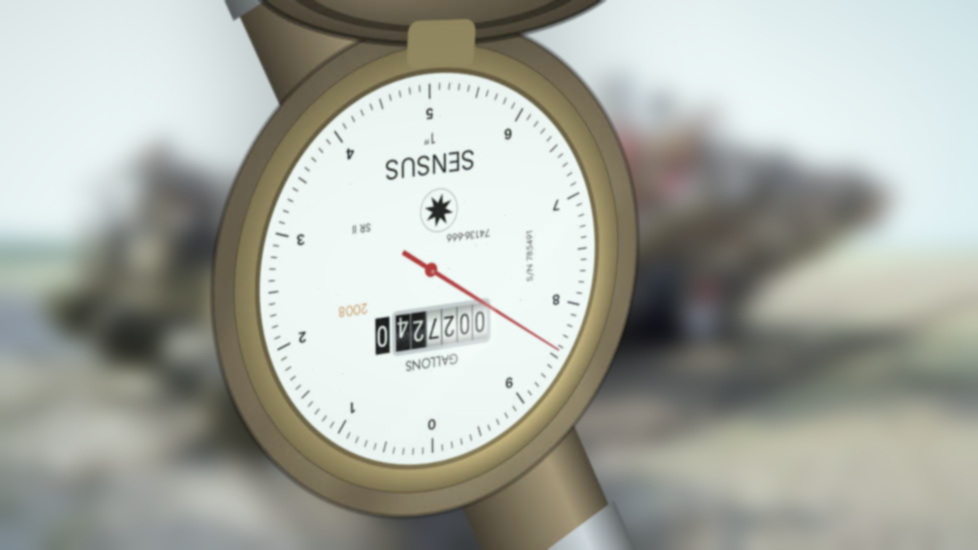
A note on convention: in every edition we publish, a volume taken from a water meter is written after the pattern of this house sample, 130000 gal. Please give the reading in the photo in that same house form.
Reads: 27238.4 gal
